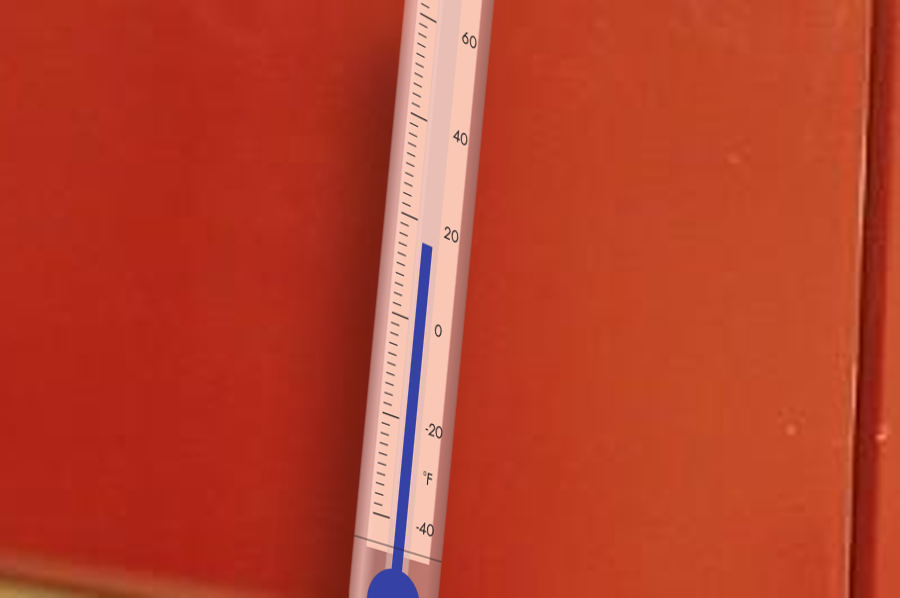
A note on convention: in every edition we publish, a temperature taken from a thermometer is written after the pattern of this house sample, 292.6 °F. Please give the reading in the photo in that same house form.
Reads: 16 °F
